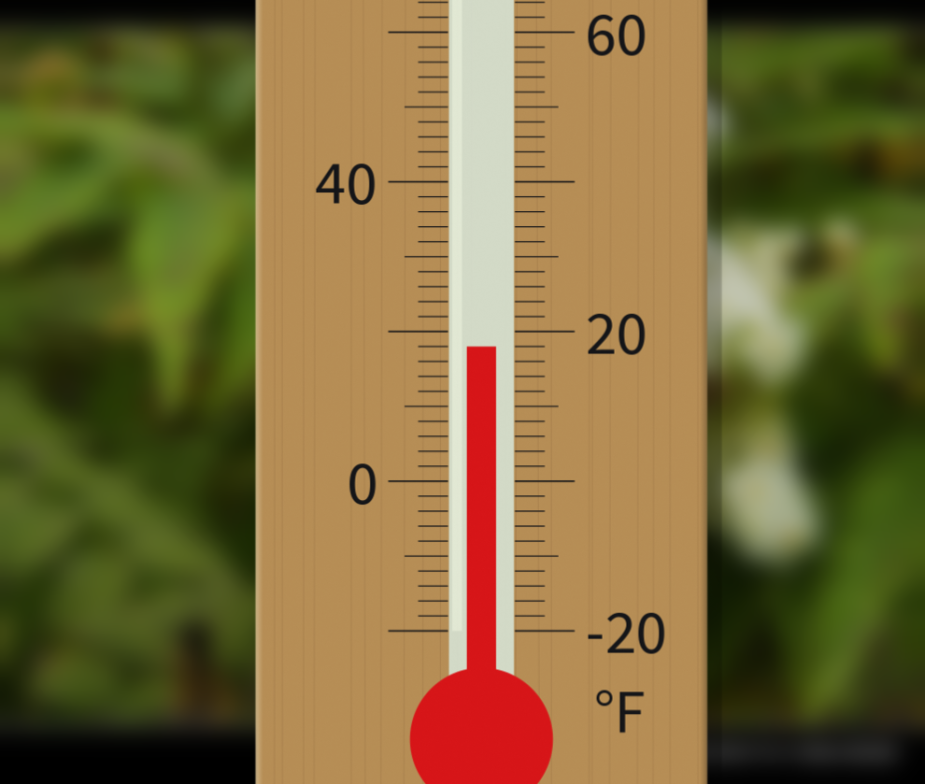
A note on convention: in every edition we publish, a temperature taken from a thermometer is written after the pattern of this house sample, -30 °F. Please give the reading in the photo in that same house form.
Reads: 18 °F
